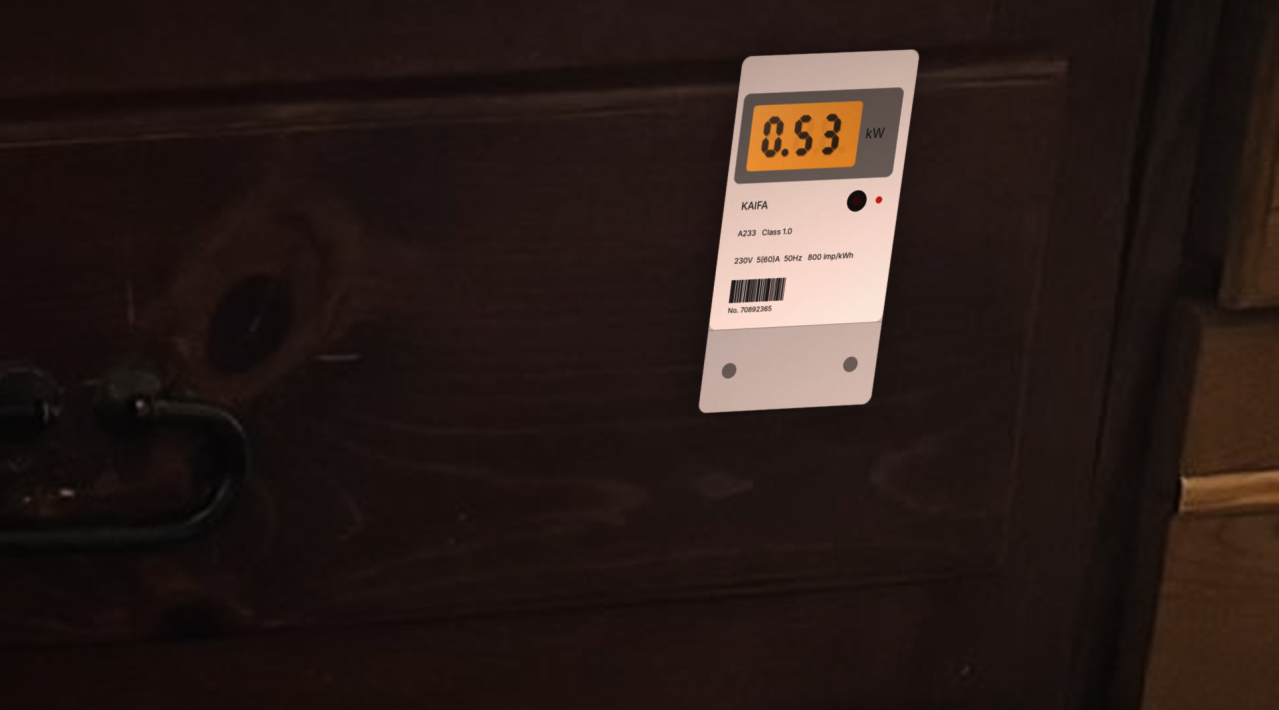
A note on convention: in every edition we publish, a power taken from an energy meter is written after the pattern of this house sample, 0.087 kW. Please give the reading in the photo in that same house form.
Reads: 0.53 kW
